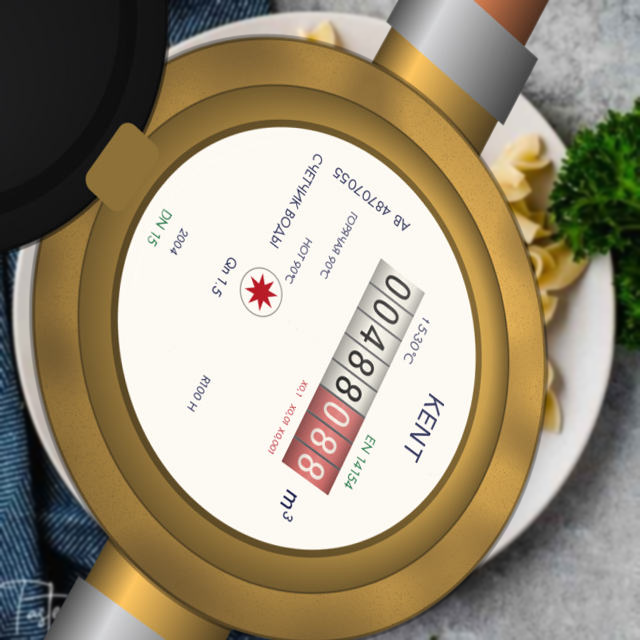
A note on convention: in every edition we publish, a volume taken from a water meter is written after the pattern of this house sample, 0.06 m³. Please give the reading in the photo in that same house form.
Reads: 488.088 m³
